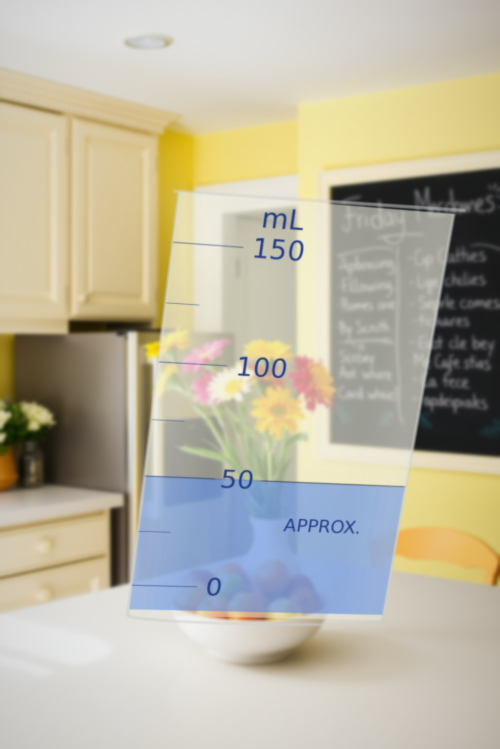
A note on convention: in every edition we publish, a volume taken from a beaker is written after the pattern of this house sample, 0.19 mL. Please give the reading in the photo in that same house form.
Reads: 50 mL
